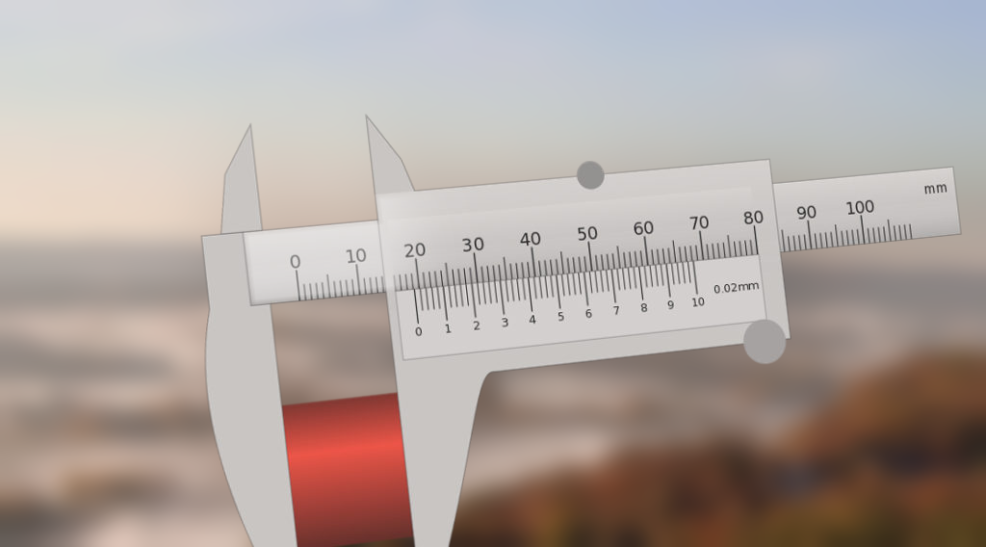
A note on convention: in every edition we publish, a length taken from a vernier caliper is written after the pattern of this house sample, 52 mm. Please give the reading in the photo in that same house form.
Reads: 19.2 mm
